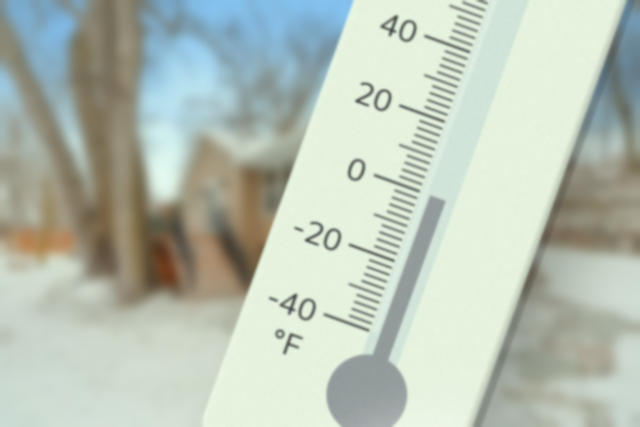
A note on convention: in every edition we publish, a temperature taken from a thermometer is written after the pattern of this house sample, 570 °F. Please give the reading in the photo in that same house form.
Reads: 0 °F
